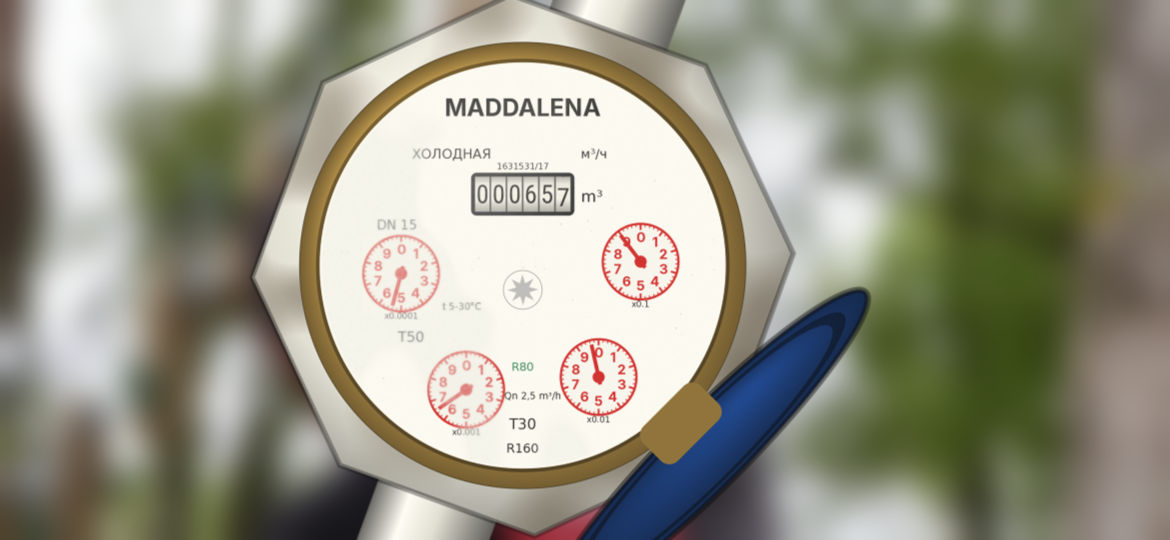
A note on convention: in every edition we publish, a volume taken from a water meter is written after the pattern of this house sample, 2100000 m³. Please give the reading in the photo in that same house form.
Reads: 656.8965 m³
